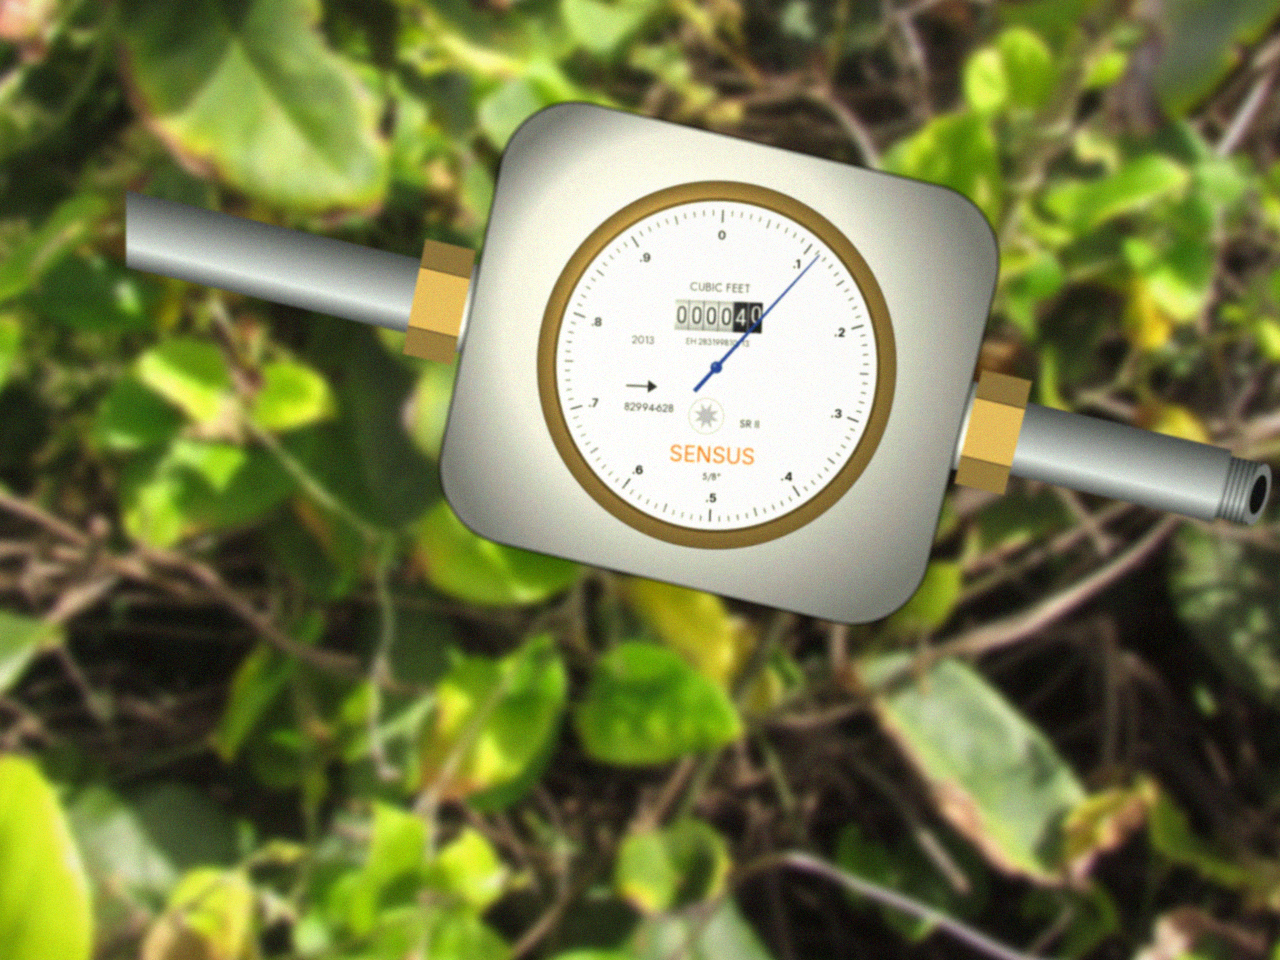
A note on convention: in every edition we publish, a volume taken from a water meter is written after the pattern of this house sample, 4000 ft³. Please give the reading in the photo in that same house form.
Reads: 40.11 ft³
